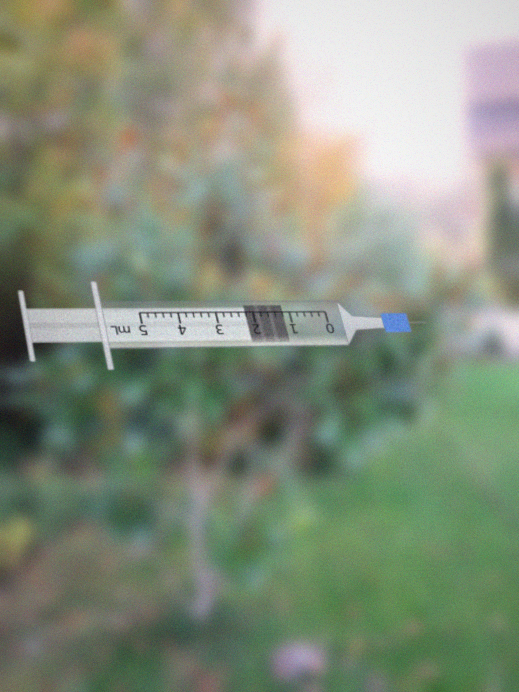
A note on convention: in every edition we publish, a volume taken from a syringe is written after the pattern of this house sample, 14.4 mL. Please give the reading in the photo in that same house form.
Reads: 1.2 mL
